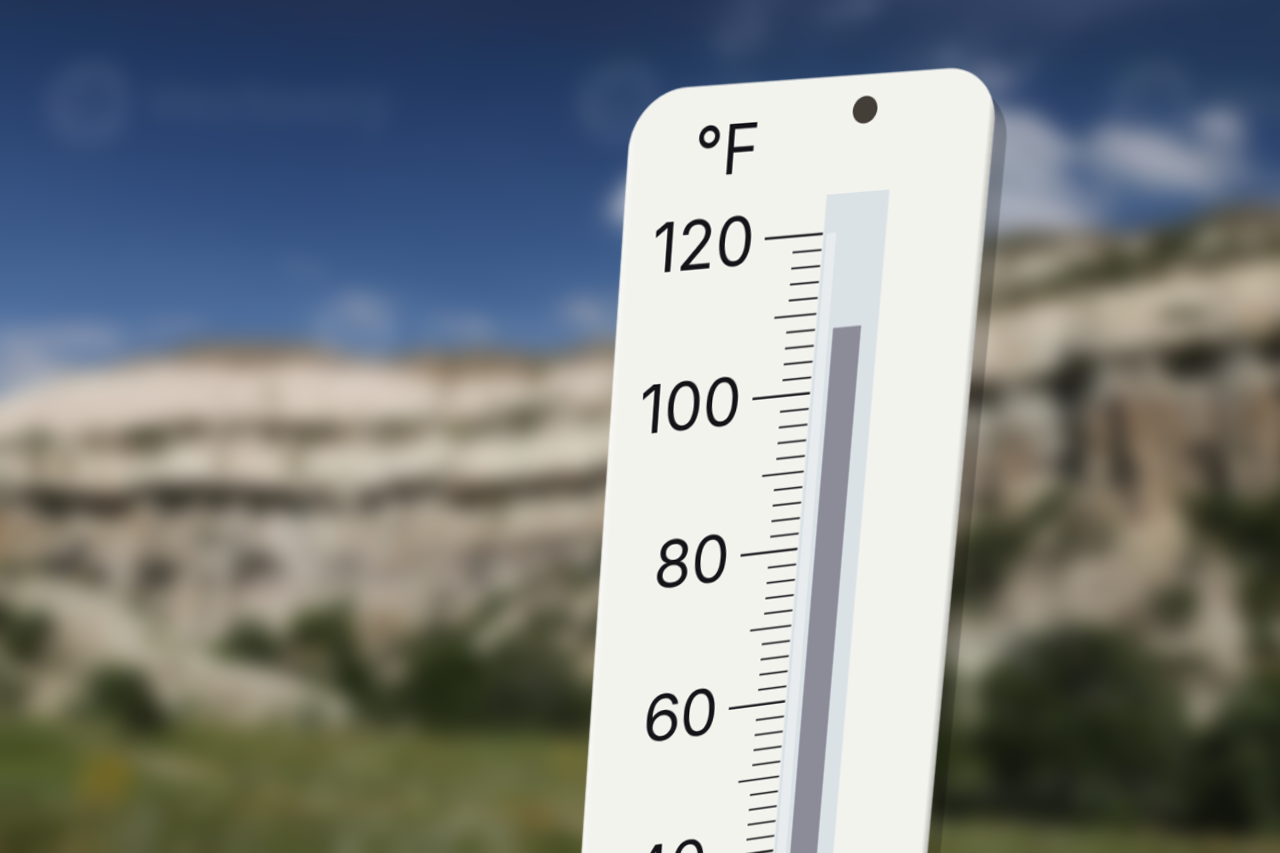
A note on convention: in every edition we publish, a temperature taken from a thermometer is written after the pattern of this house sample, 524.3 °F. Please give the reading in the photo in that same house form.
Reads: 108 °F
